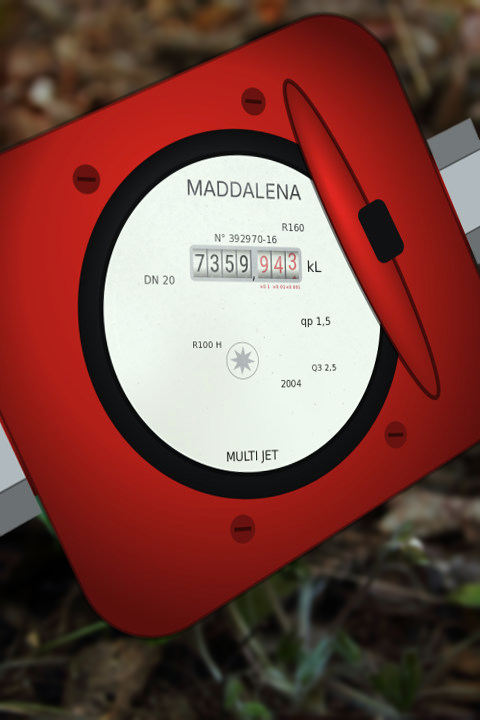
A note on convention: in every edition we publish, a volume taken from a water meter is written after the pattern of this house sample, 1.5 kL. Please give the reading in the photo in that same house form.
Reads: 7359.943 kL
